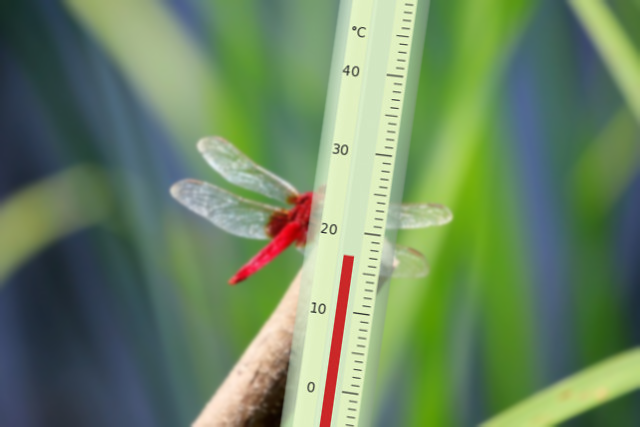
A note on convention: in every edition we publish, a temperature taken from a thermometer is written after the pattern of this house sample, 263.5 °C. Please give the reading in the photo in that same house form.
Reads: 17 °C
